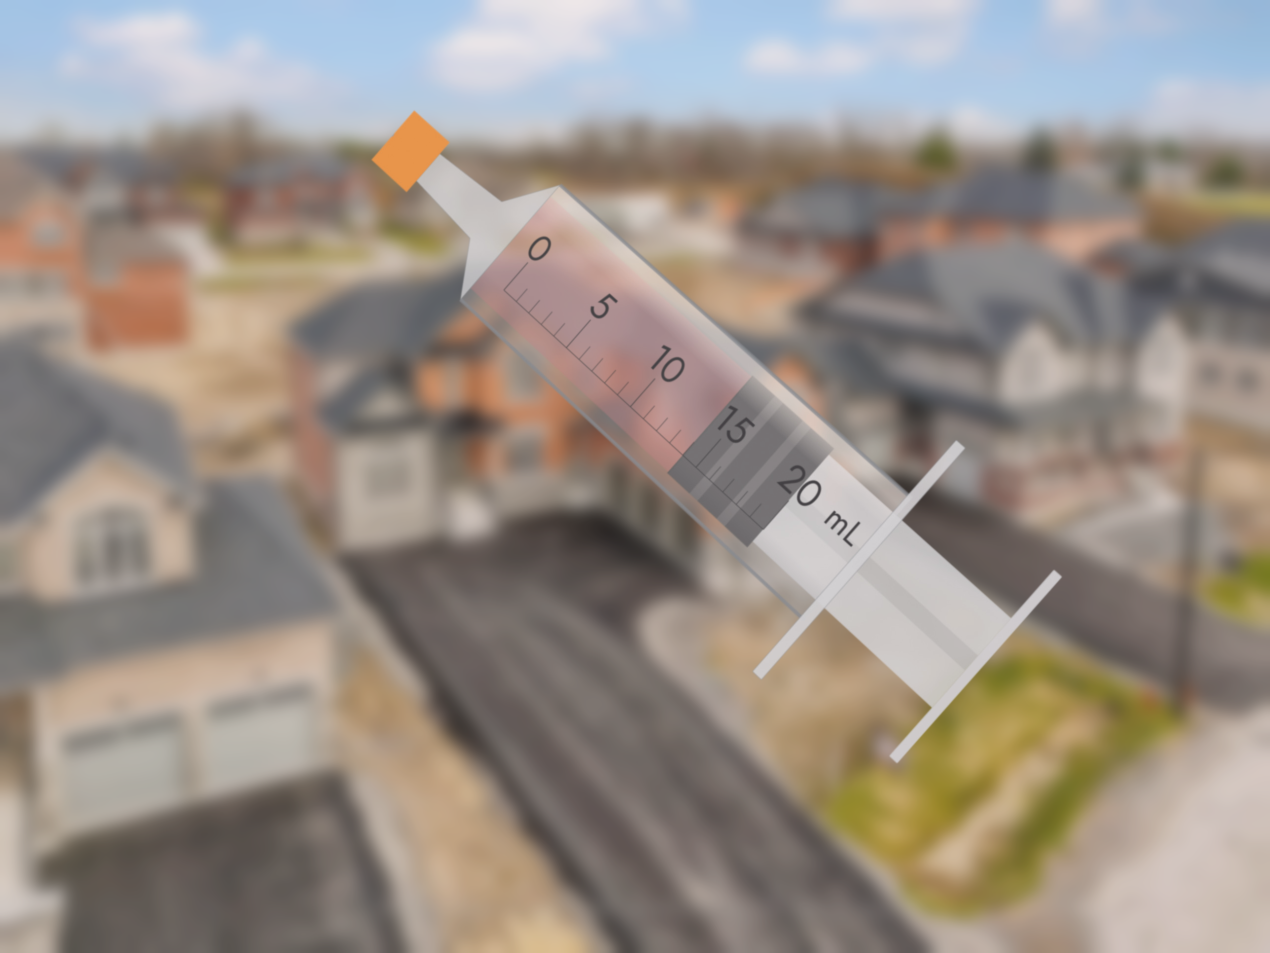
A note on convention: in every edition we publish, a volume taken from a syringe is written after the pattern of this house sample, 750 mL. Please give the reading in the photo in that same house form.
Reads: 14 mL
